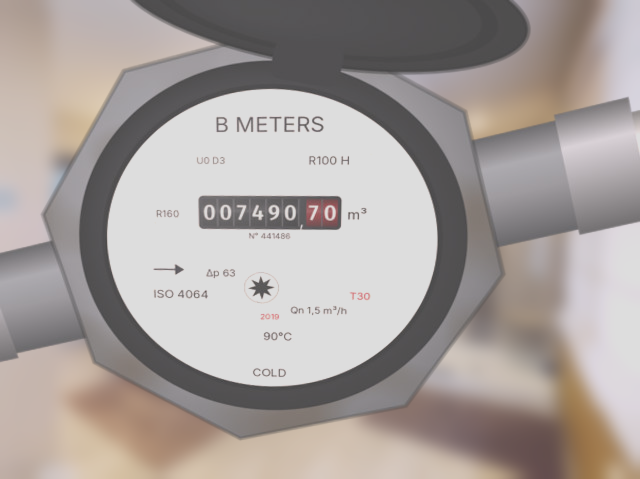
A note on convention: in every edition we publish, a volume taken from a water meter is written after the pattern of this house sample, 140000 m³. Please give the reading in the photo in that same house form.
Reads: 7490.70 m³
